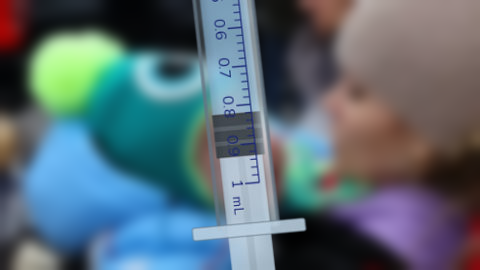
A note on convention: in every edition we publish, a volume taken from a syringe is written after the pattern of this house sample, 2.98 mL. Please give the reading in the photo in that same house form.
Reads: 0.82 mL
